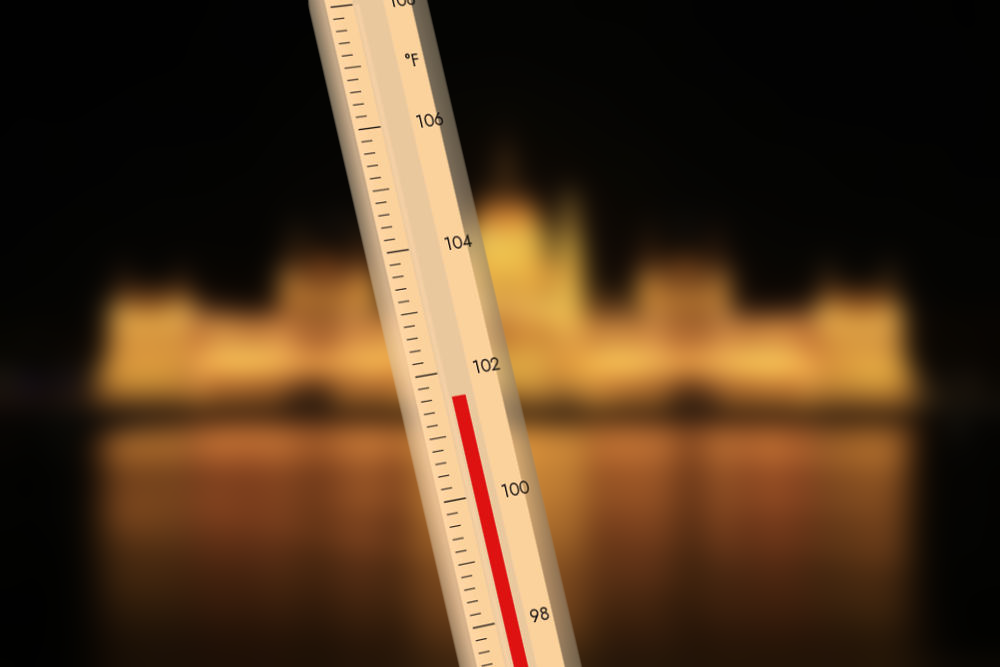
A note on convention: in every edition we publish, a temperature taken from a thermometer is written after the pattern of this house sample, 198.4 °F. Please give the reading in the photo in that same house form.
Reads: 101.6 °F
